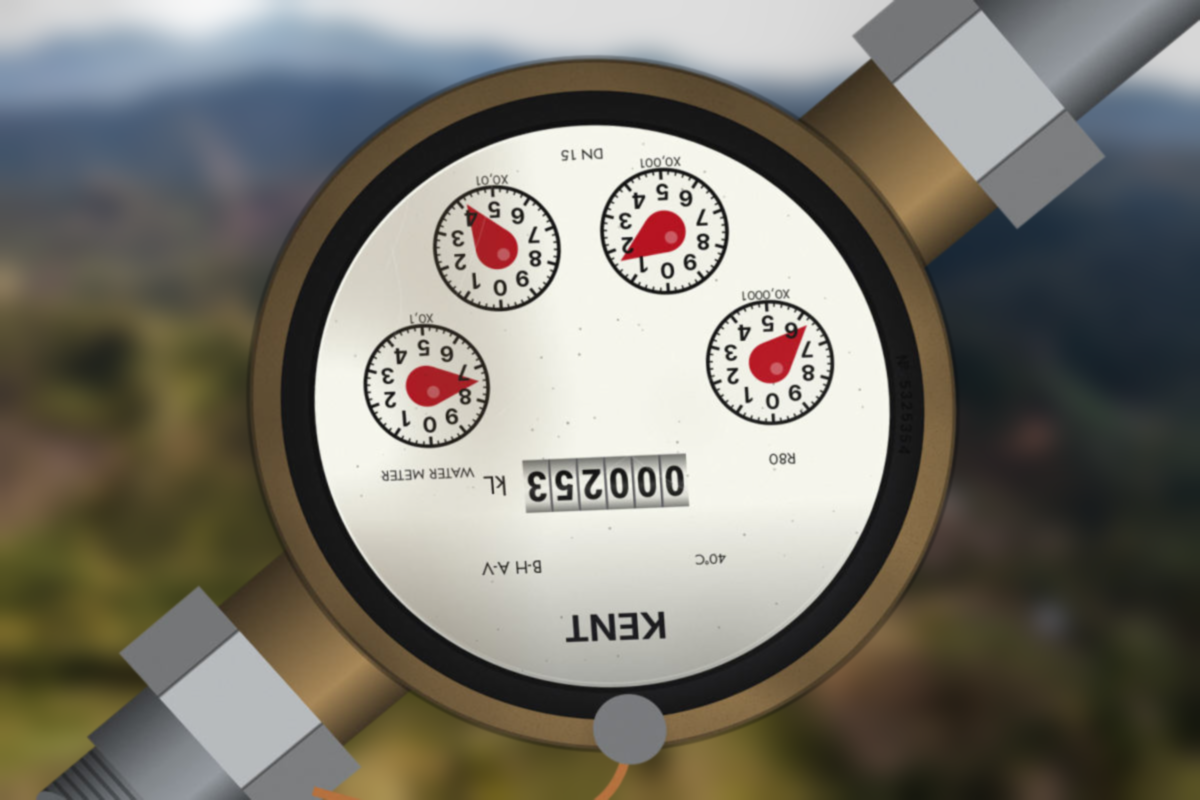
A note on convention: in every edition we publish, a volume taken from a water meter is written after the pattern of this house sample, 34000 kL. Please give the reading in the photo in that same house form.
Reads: 253.7416 kL
